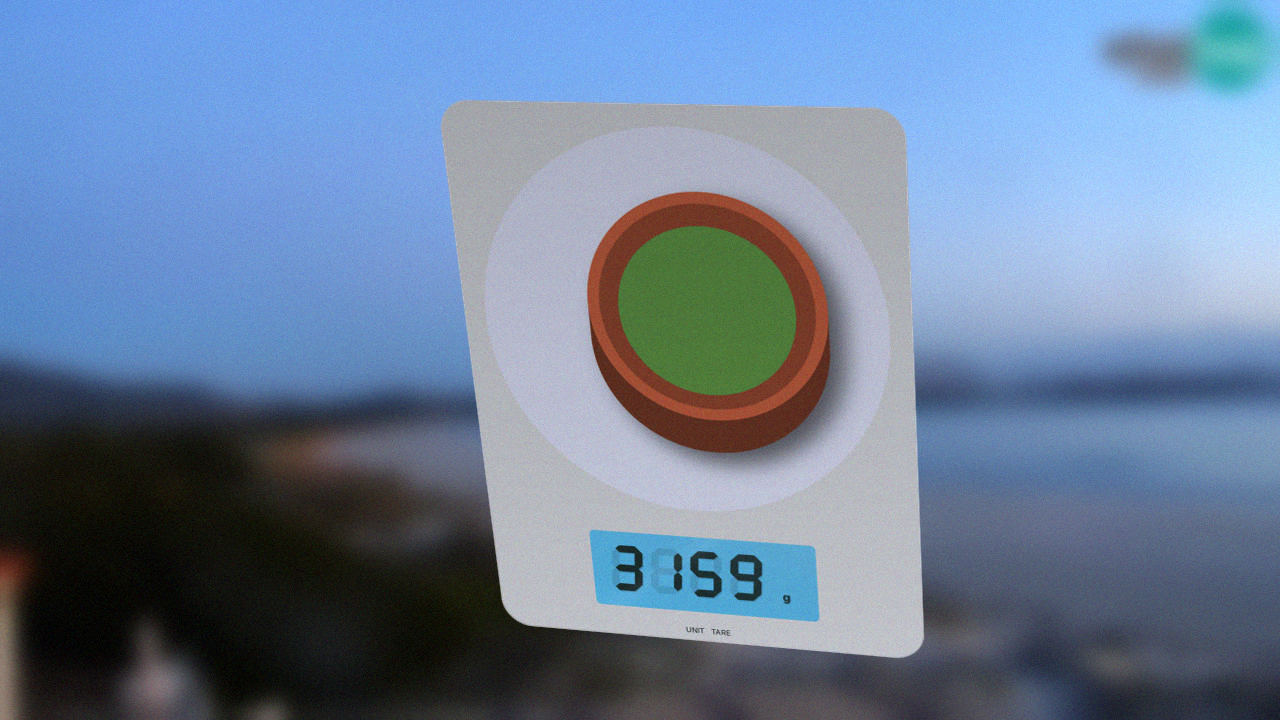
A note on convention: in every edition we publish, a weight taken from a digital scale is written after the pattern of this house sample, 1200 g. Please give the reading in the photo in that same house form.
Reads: 3159 g
